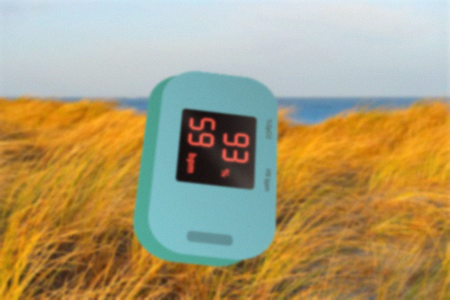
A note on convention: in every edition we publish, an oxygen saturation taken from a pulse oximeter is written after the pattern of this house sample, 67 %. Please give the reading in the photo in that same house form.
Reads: 93 %
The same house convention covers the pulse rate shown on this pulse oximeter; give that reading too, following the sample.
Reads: 59 bpm
